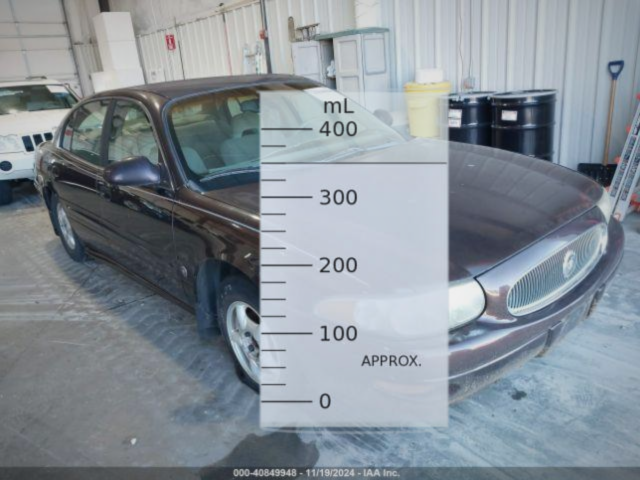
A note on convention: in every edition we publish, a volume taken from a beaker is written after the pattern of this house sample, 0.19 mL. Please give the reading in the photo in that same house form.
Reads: 350 mL
